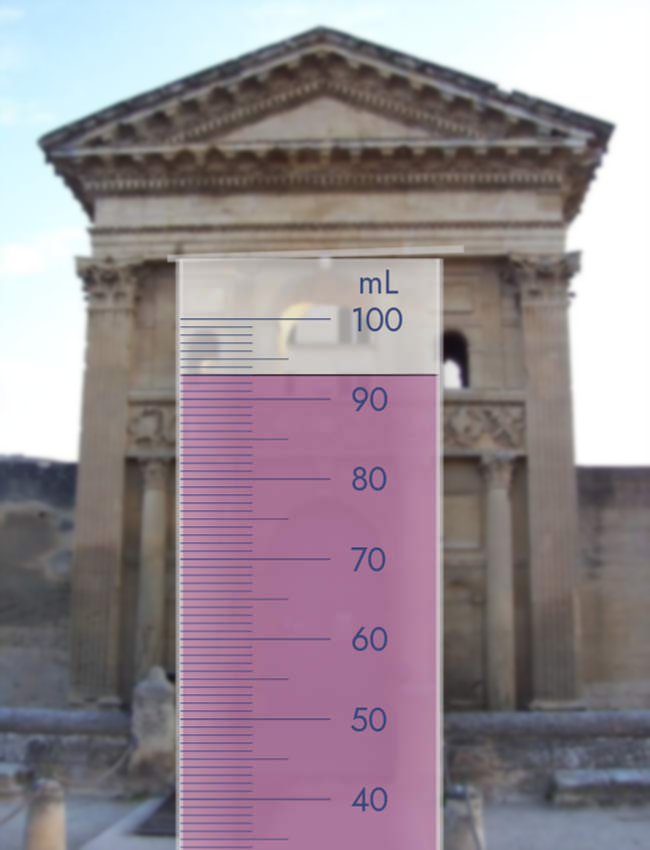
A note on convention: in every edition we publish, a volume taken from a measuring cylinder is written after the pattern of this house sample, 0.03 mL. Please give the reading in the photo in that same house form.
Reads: 93 mL
